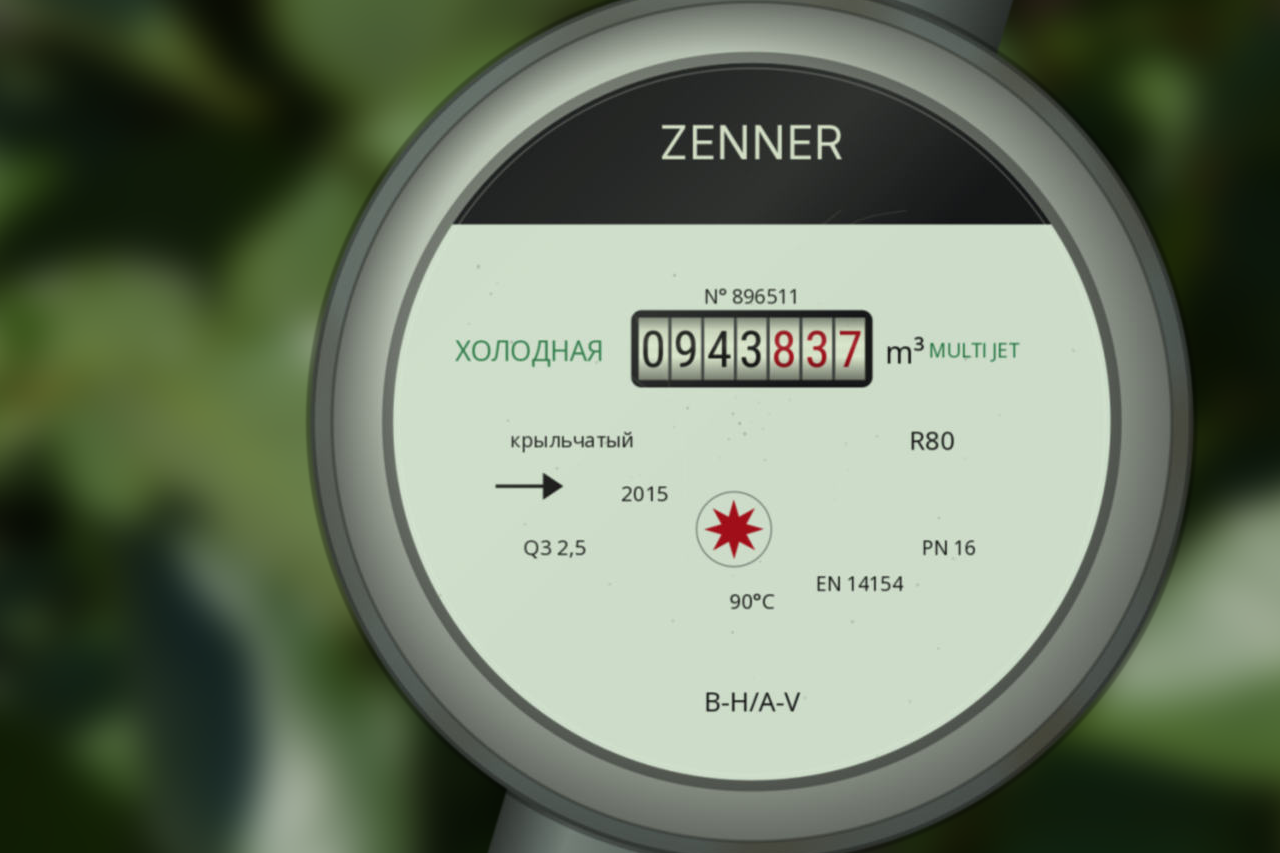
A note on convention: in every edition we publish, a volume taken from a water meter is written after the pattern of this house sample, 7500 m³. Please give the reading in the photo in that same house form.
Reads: 943.837 m³
